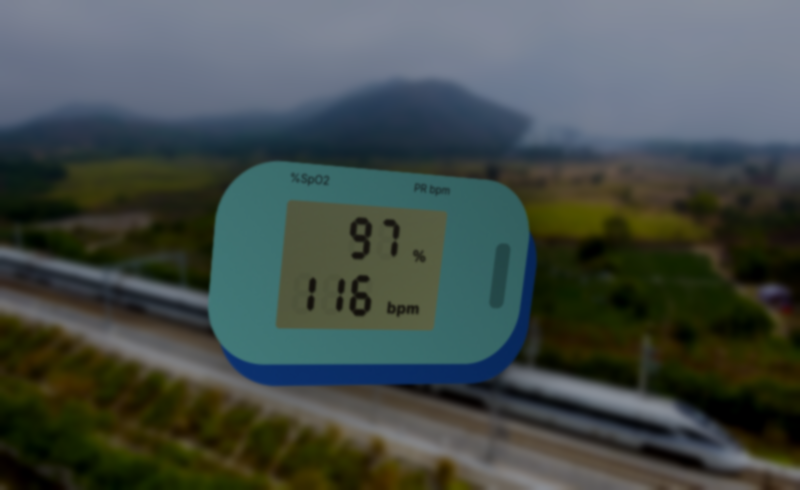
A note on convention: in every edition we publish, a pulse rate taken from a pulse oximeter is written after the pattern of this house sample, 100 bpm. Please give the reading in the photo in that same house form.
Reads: 116 bpm
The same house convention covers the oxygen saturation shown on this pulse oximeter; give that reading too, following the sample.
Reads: 97 %
